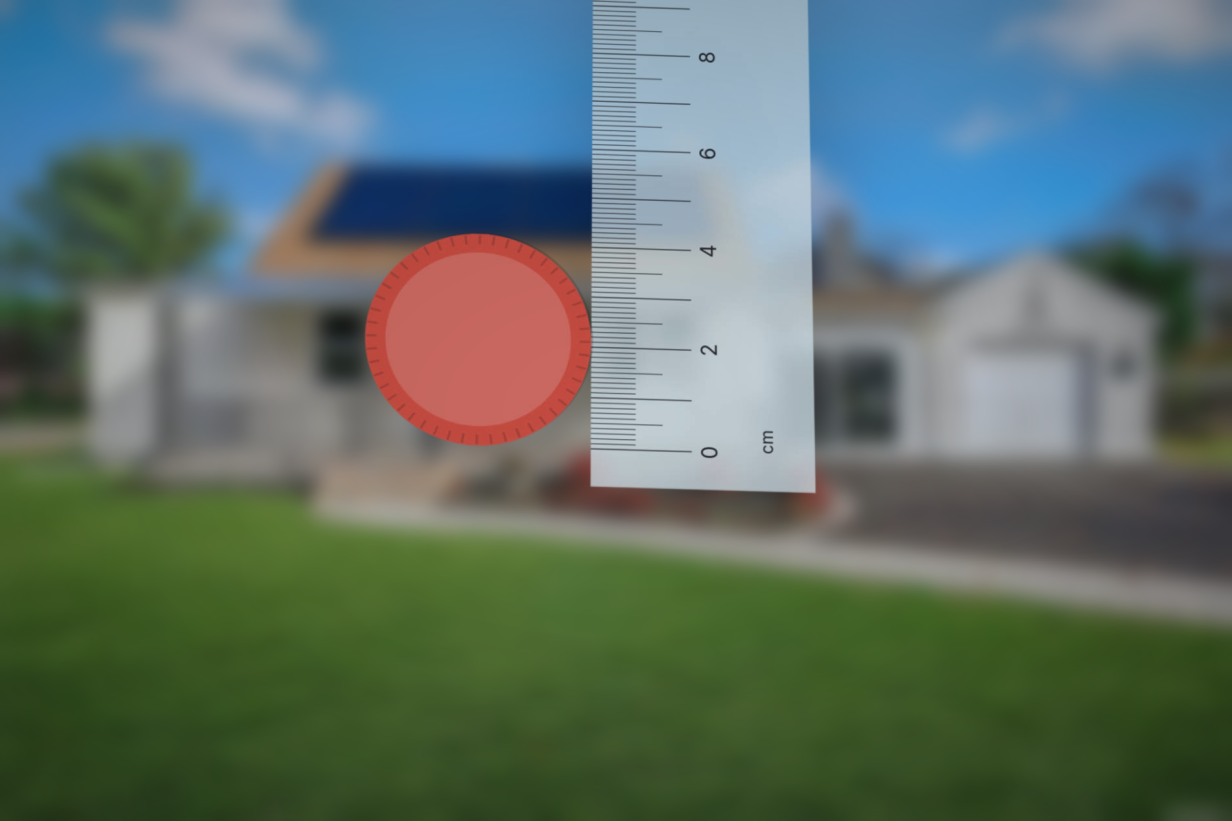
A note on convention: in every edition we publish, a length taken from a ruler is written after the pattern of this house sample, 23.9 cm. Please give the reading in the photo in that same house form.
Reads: 4.2 cm
